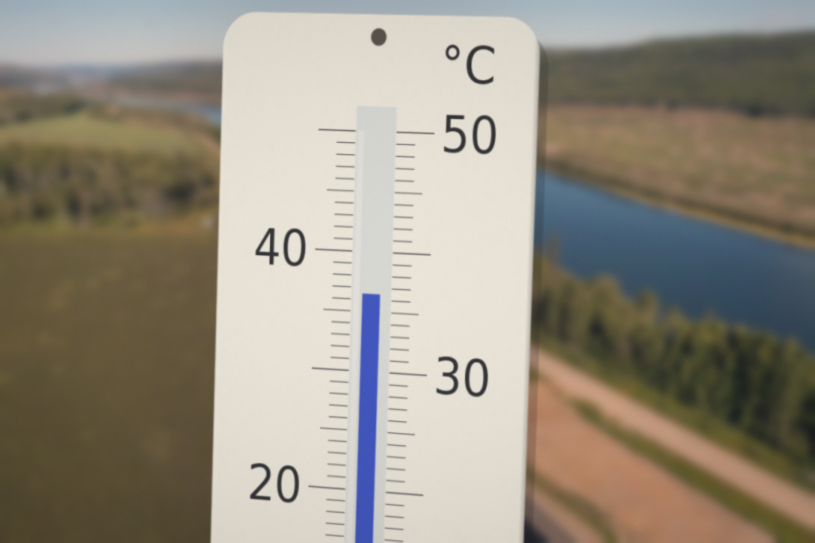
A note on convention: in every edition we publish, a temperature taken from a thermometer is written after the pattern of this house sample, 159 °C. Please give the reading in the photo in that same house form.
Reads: 36.5 °C
